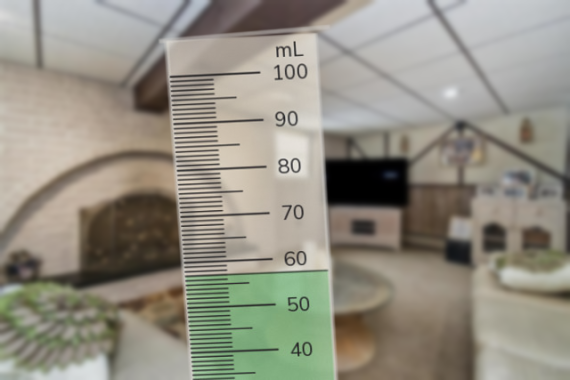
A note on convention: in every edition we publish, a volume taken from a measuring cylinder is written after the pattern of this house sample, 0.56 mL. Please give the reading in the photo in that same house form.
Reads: 57 mL
